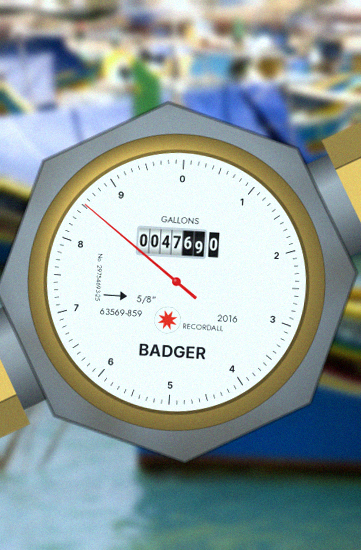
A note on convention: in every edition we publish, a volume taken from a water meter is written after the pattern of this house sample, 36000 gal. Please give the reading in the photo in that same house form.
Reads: 47688.5 gal
